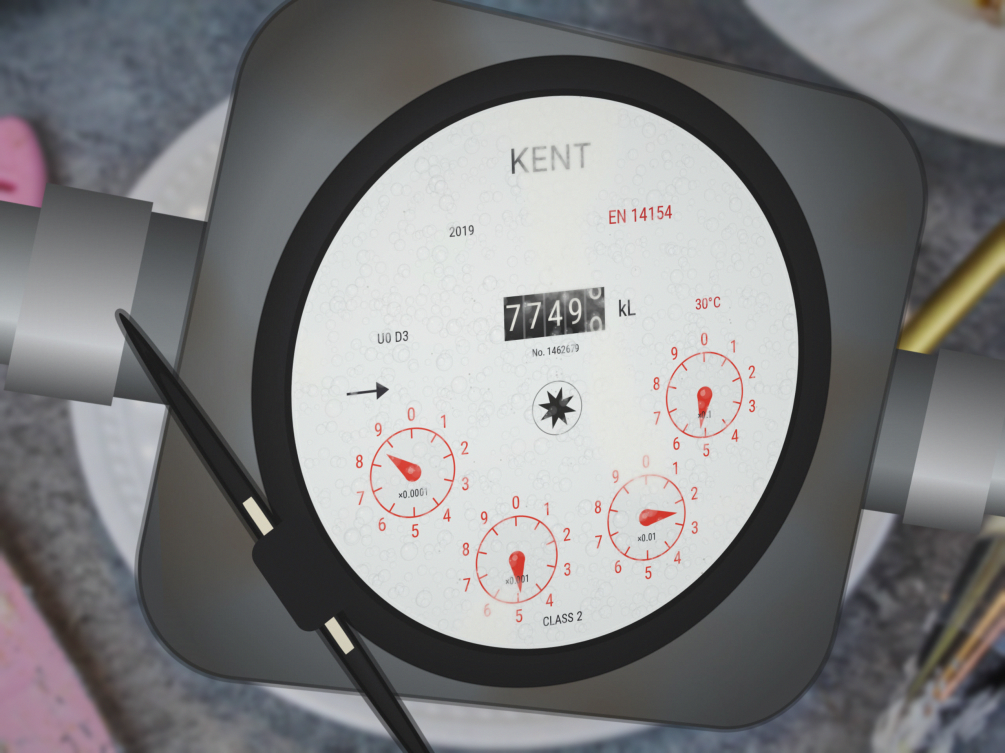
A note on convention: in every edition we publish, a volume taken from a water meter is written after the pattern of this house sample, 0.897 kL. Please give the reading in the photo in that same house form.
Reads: 77498.5248 kL
